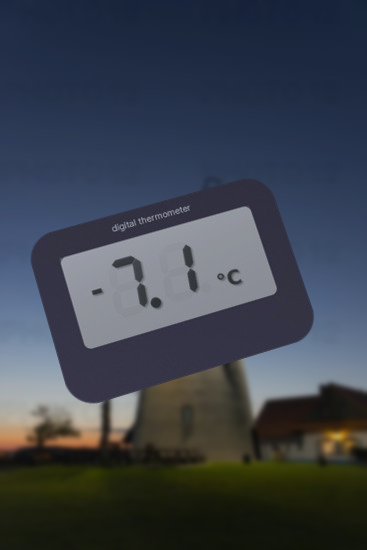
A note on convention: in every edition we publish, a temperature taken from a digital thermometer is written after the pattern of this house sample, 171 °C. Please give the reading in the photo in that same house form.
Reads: -7.1 °C
